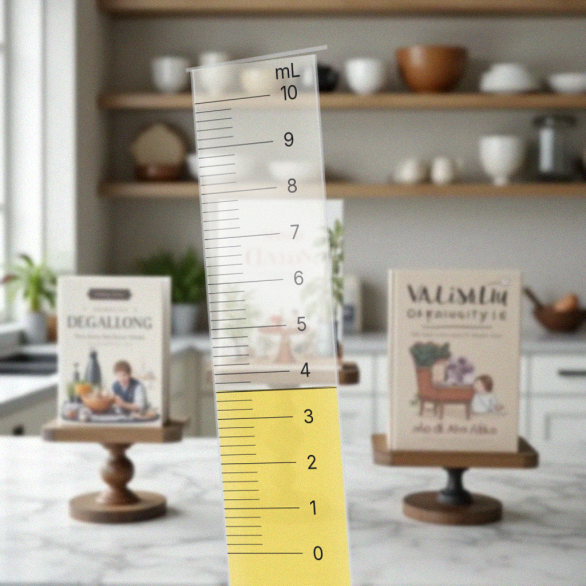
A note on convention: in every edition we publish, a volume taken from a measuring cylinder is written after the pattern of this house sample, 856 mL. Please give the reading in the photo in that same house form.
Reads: 3.6 mL
